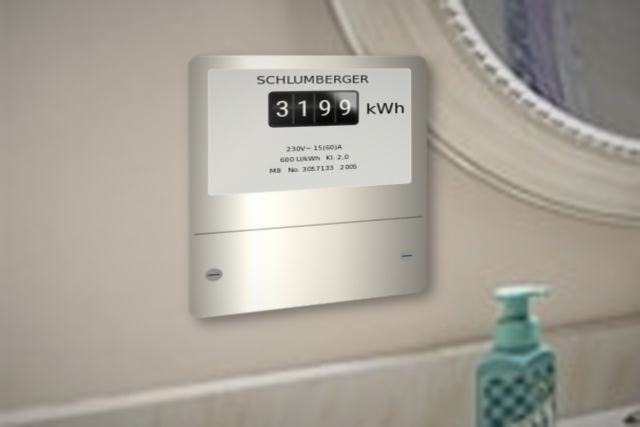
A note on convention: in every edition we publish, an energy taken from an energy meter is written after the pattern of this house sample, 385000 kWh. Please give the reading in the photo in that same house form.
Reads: 3199 kWh
